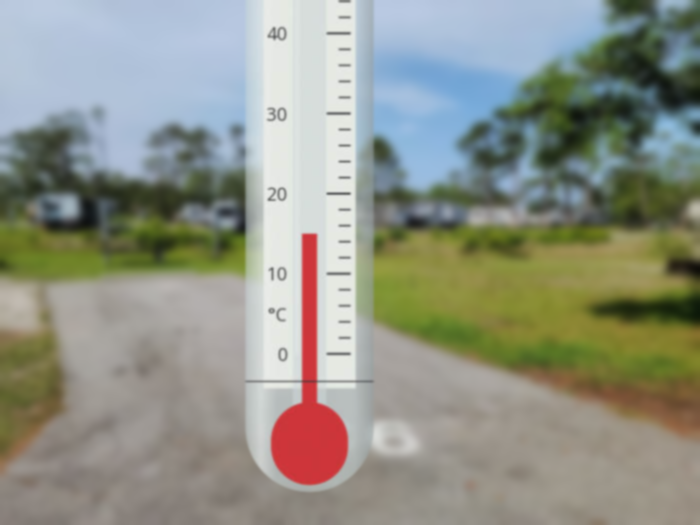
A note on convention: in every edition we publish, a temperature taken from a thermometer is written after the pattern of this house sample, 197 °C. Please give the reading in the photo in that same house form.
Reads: 15 °C
